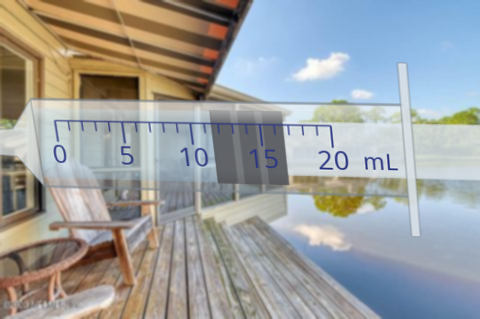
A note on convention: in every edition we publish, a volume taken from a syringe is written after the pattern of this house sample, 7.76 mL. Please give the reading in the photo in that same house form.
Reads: 11.5 mL
